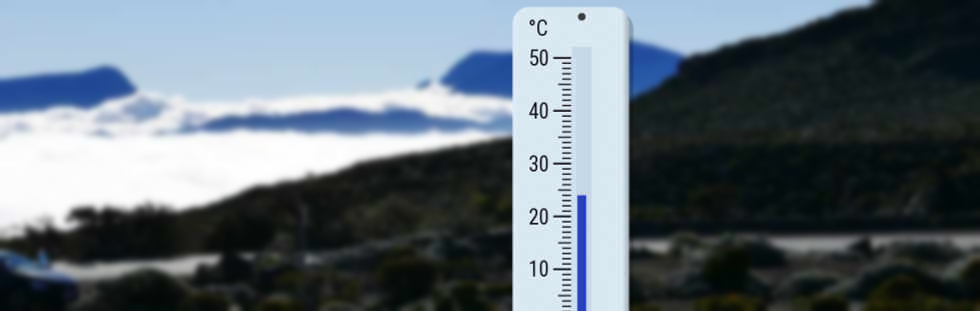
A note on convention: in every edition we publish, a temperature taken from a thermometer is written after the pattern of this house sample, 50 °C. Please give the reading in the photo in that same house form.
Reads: 24 °C
